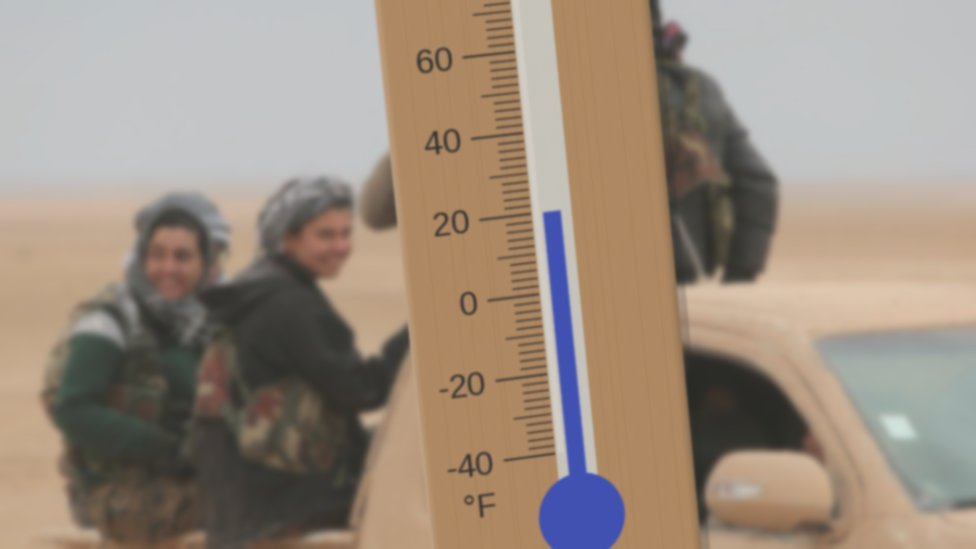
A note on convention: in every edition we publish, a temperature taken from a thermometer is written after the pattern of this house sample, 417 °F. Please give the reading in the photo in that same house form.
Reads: 20 °F
